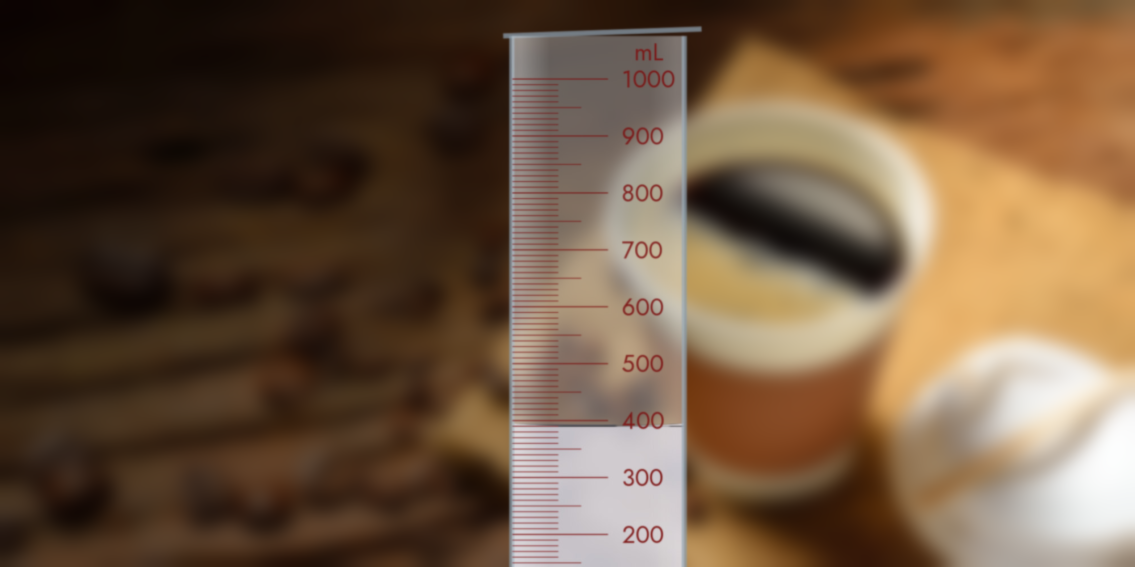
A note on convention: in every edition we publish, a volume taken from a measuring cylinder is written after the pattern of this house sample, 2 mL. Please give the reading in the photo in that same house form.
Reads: 390 mL
